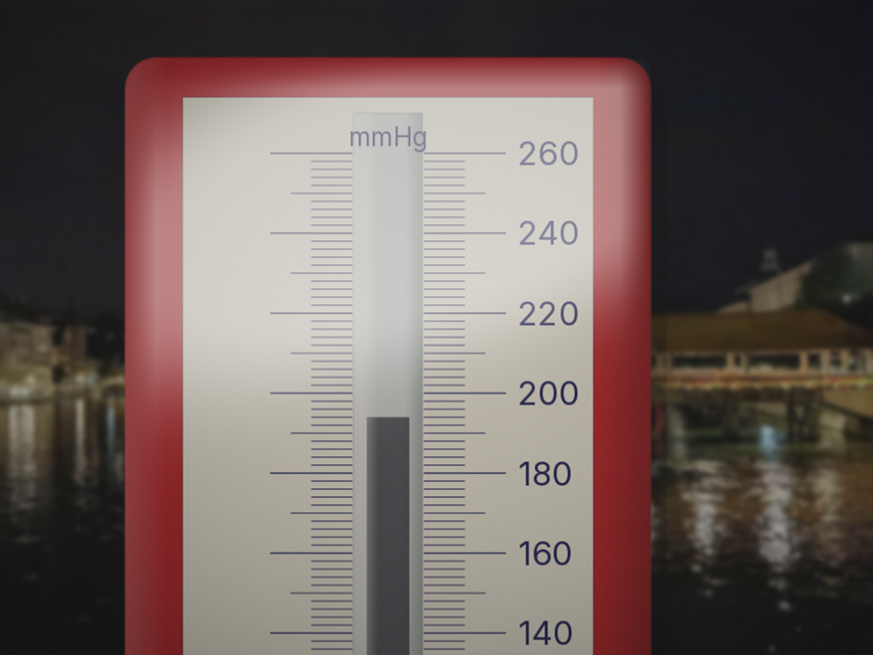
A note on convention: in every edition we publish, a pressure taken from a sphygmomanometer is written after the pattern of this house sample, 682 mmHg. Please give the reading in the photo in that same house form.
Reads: 194 mmHg
